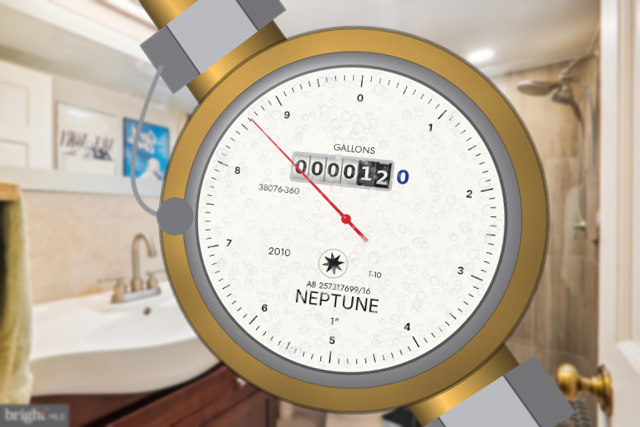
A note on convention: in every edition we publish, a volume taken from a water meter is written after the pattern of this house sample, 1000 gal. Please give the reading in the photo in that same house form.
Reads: 118.6 gal
